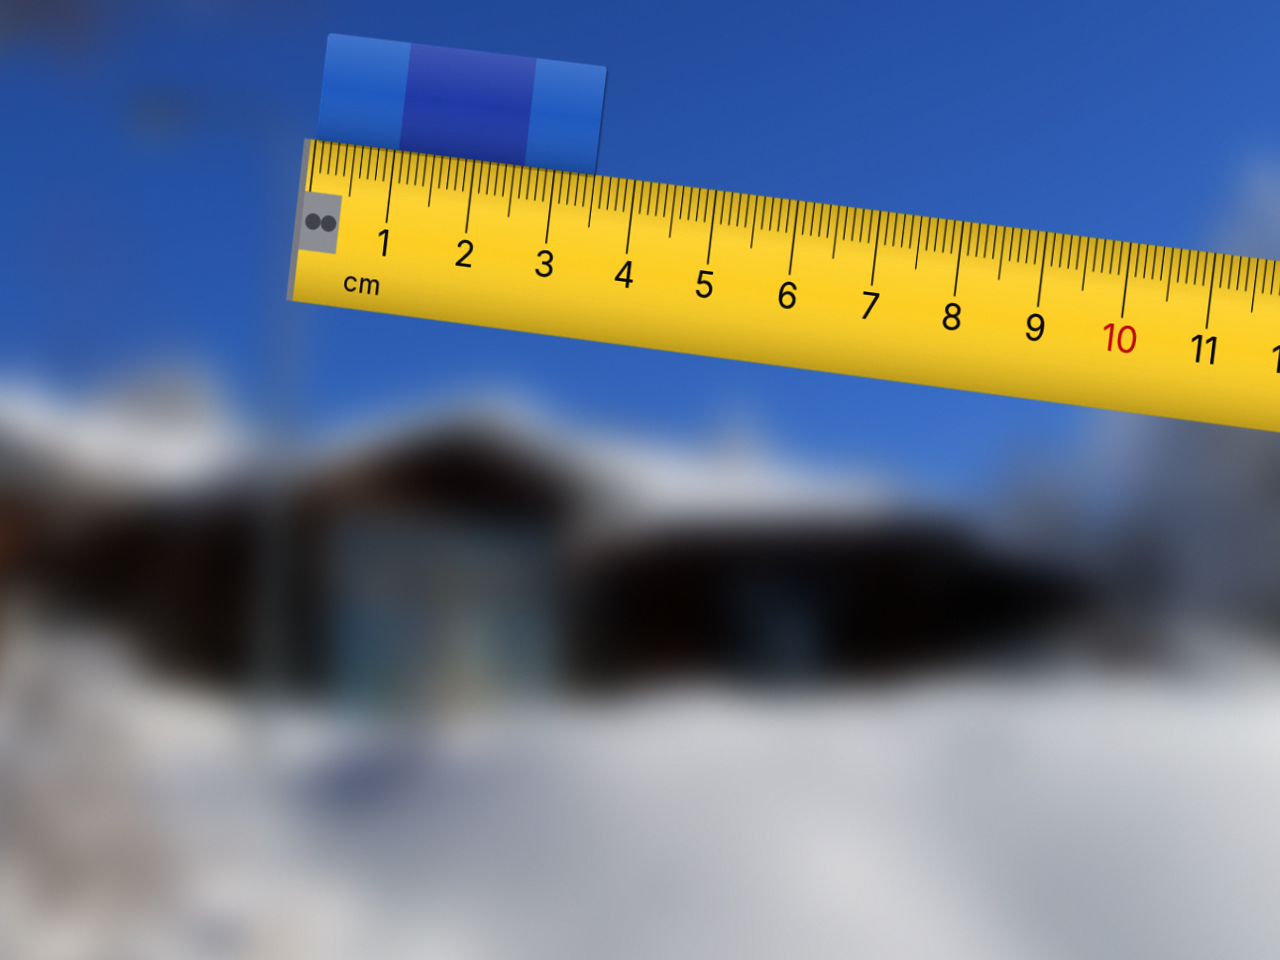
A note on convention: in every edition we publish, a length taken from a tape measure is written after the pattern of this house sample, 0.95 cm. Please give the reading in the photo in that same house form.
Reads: 3.5 cm
